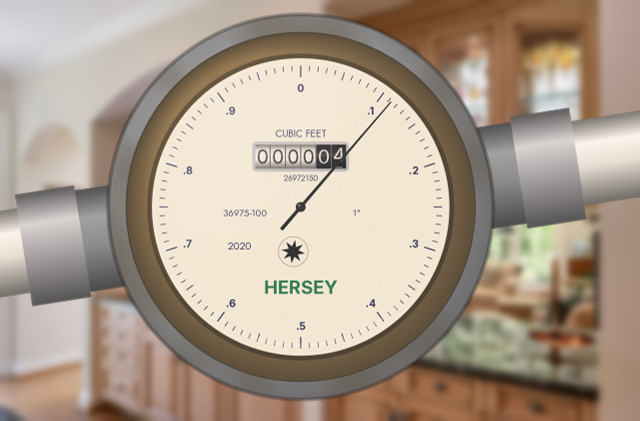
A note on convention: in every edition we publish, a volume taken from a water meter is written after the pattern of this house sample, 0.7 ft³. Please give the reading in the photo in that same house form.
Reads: 4.11 ft³
